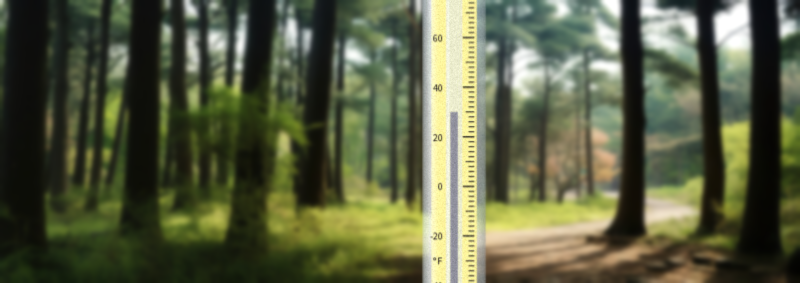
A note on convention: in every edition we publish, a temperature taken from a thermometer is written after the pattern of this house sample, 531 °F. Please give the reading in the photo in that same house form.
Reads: 30 °F
